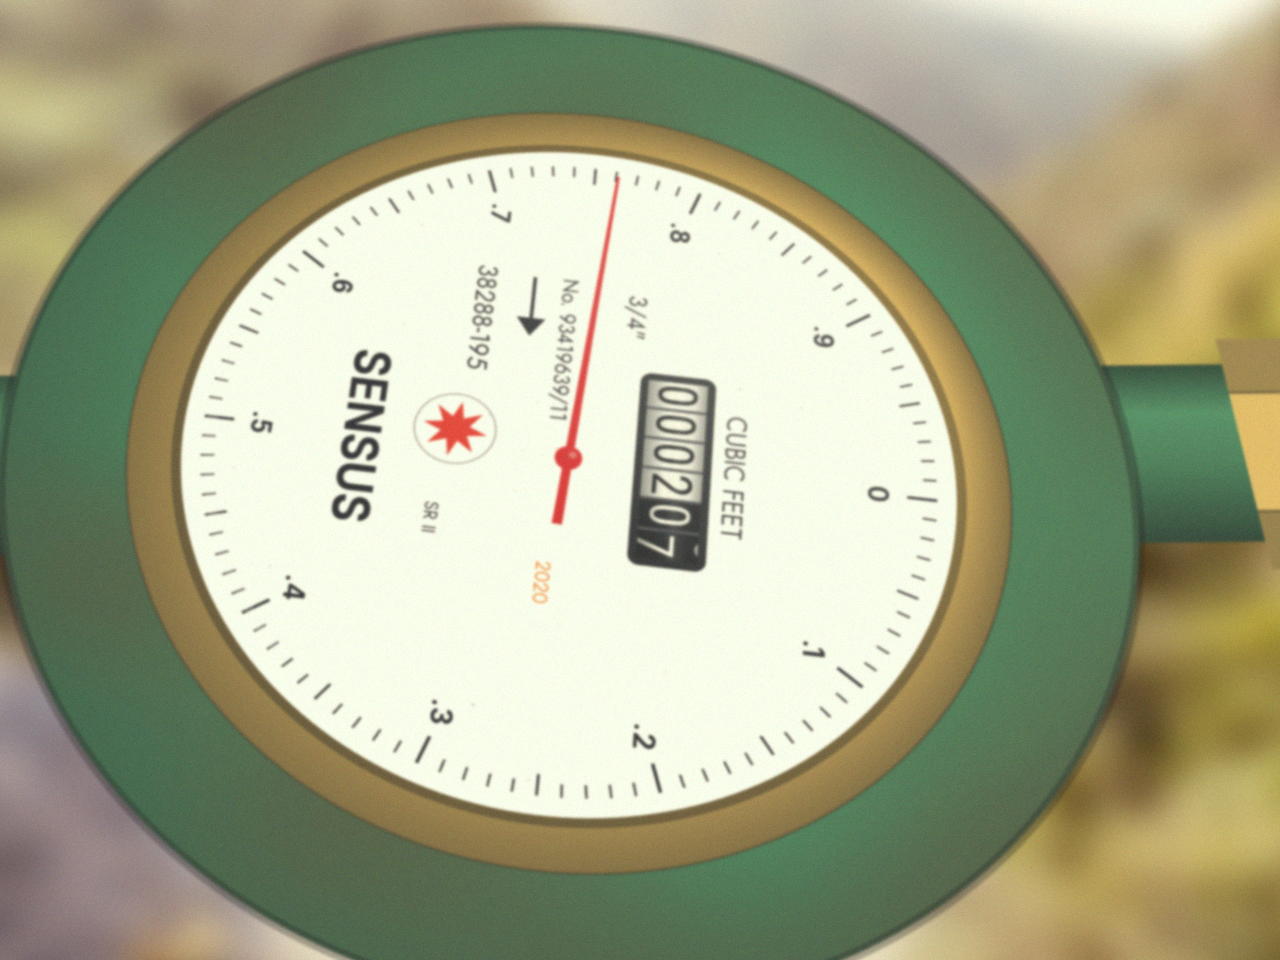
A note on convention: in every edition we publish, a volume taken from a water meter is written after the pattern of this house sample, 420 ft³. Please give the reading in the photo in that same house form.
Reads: 206.76 ft³
